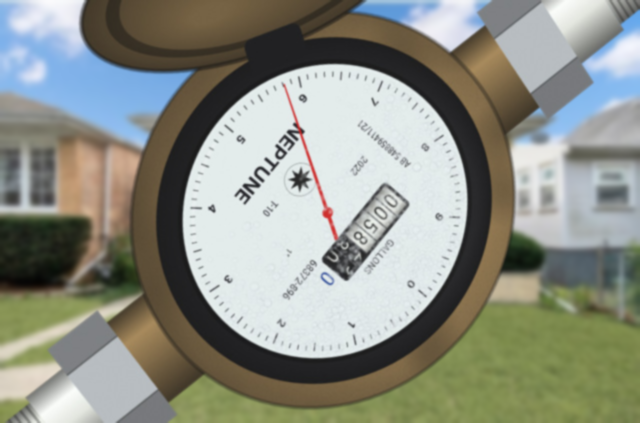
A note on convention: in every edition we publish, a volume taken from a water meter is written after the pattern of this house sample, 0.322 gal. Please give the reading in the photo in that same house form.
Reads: 58295.8 gal
